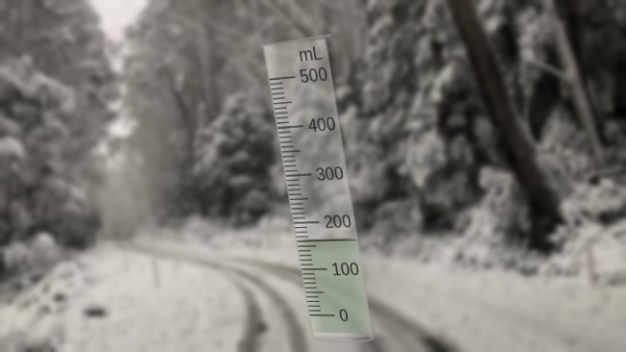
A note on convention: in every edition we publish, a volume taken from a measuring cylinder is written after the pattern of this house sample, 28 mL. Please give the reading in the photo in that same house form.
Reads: 160 mL
